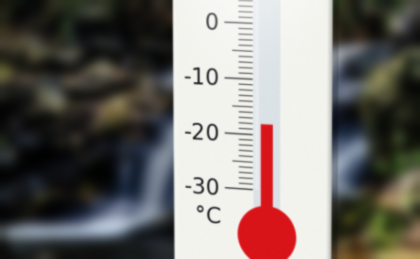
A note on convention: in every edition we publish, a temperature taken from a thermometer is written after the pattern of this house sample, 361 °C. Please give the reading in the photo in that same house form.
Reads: -18 °C
